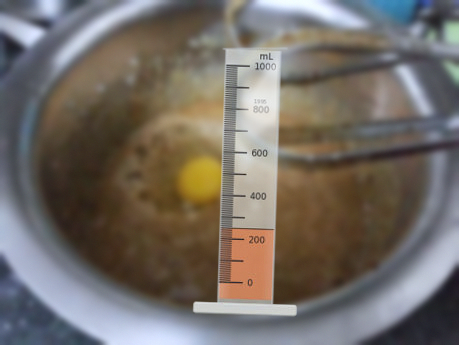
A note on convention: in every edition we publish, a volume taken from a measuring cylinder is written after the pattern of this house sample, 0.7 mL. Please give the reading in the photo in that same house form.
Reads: 250 mL
